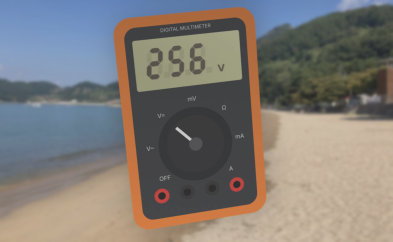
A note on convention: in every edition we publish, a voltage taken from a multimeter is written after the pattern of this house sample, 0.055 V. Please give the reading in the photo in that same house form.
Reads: 256 V
